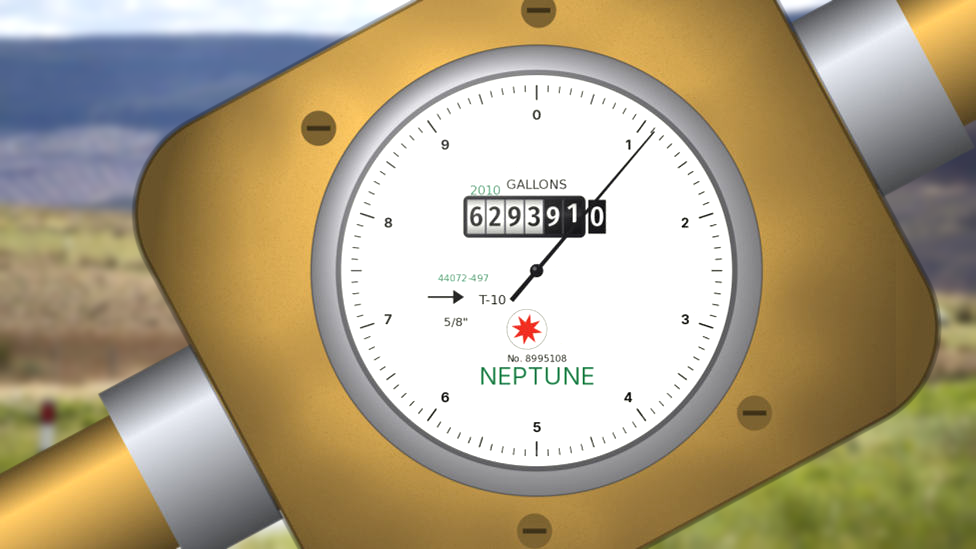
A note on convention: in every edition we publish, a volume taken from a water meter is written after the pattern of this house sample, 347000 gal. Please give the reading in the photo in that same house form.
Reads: 6293911.1 gal
